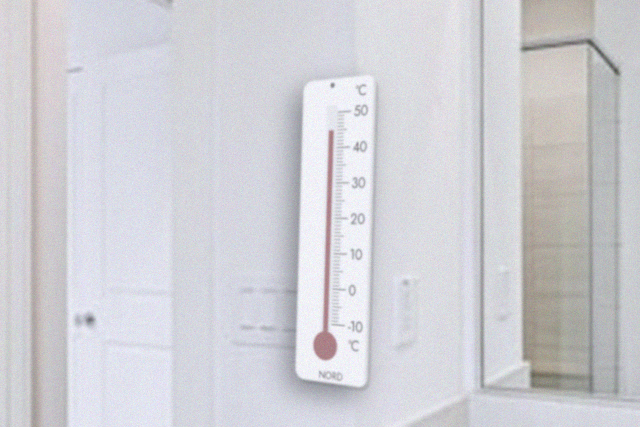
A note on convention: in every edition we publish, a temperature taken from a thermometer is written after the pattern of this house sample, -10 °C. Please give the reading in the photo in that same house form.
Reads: 45 °C
